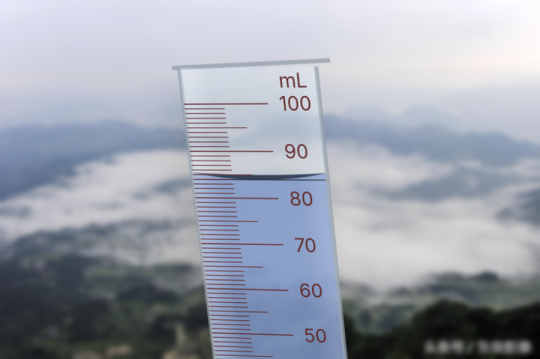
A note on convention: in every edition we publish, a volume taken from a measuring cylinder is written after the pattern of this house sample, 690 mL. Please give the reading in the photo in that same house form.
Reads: 84 mL
